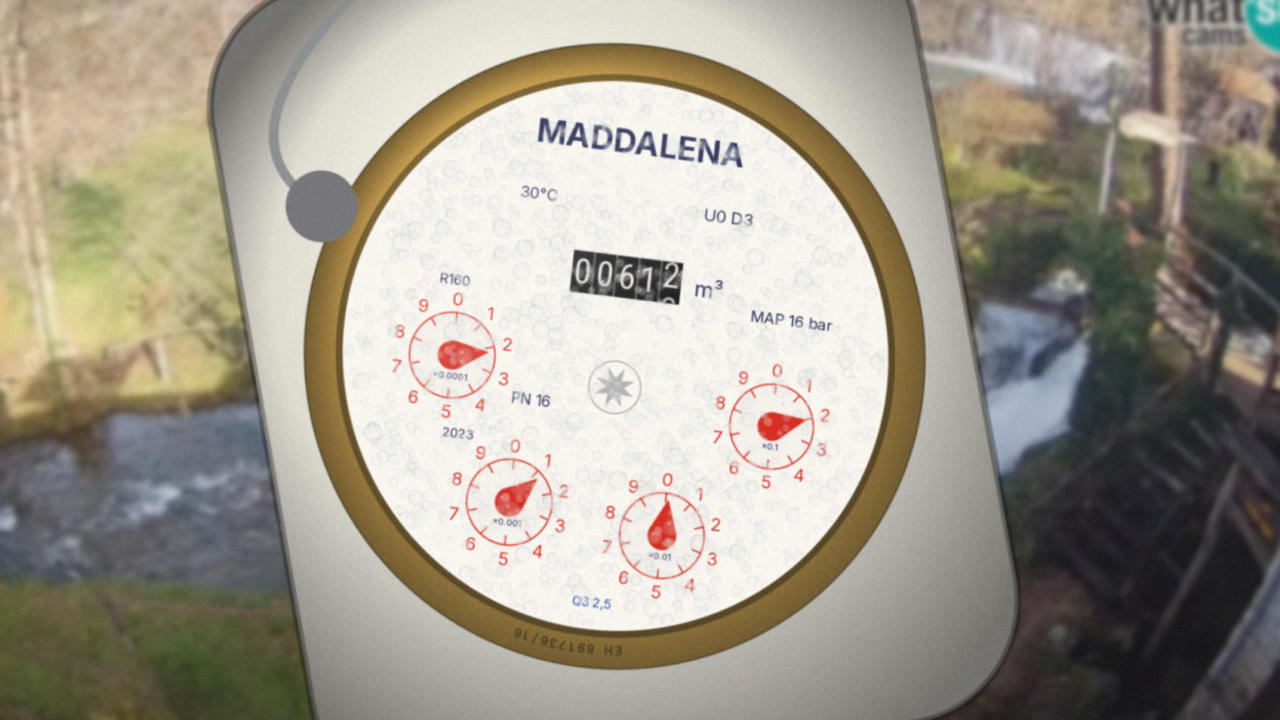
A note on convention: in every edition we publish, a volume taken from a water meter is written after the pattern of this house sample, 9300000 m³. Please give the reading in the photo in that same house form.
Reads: 612.2012 m³
